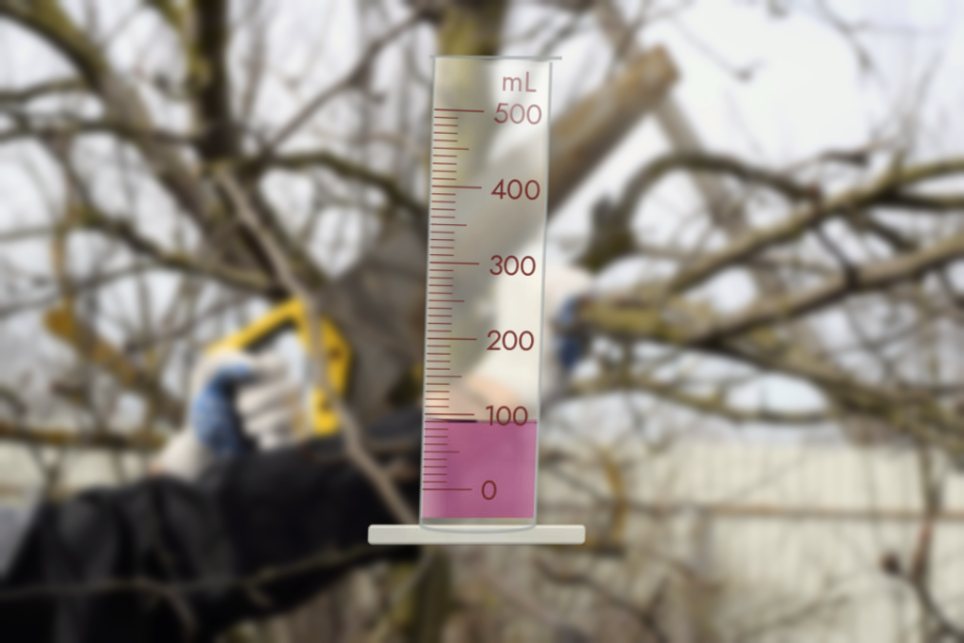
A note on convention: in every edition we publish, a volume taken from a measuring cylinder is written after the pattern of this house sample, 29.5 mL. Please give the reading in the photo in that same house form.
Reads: 90 mL
